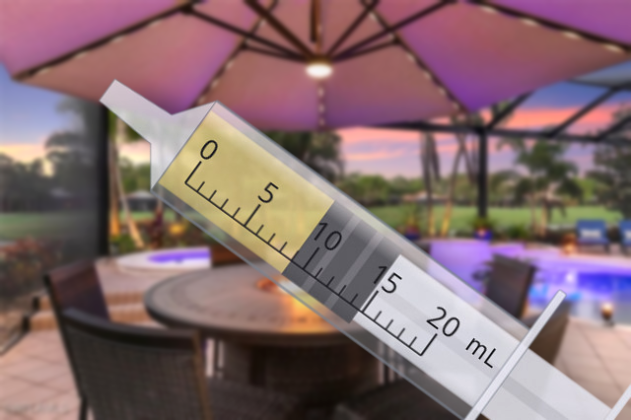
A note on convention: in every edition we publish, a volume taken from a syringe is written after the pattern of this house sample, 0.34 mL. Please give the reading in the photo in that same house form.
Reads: 9 mL
